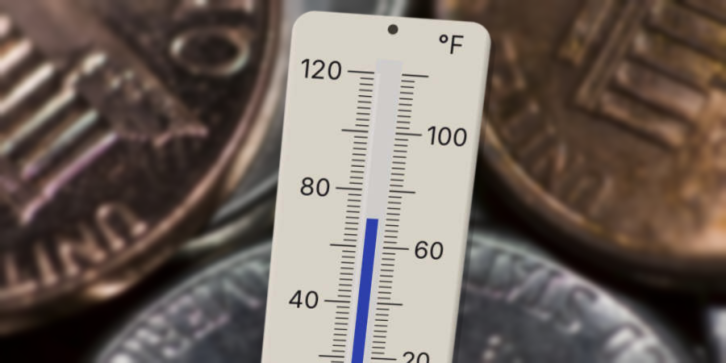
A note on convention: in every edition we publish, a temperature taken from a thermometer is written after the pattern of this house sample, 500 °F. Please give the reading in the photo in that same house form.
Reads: 70 °F
